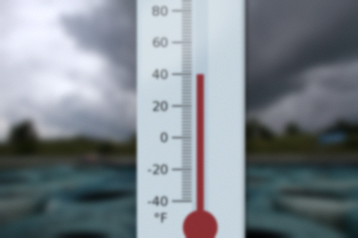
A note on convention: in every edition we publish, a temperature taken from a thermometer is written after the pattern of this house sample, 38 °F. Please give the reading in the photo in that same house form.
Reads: 40 °F
